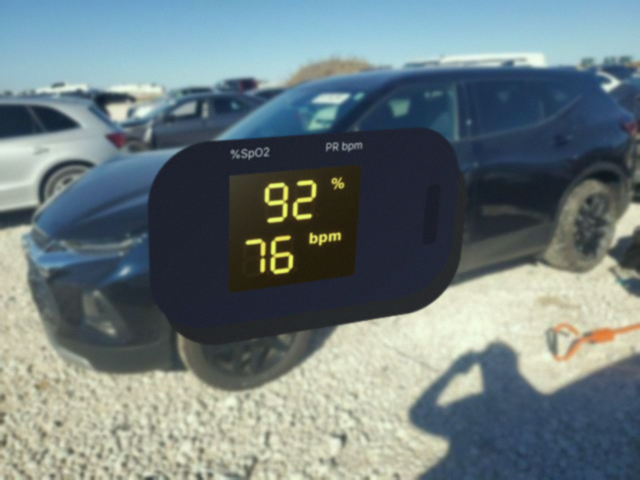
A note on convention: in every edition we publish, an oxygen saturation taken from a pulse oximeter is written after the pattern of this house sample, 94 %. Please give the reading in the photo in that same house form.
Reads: 92 %
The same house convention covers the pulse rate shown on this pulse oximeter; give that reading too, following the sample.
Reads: 76 bpm
